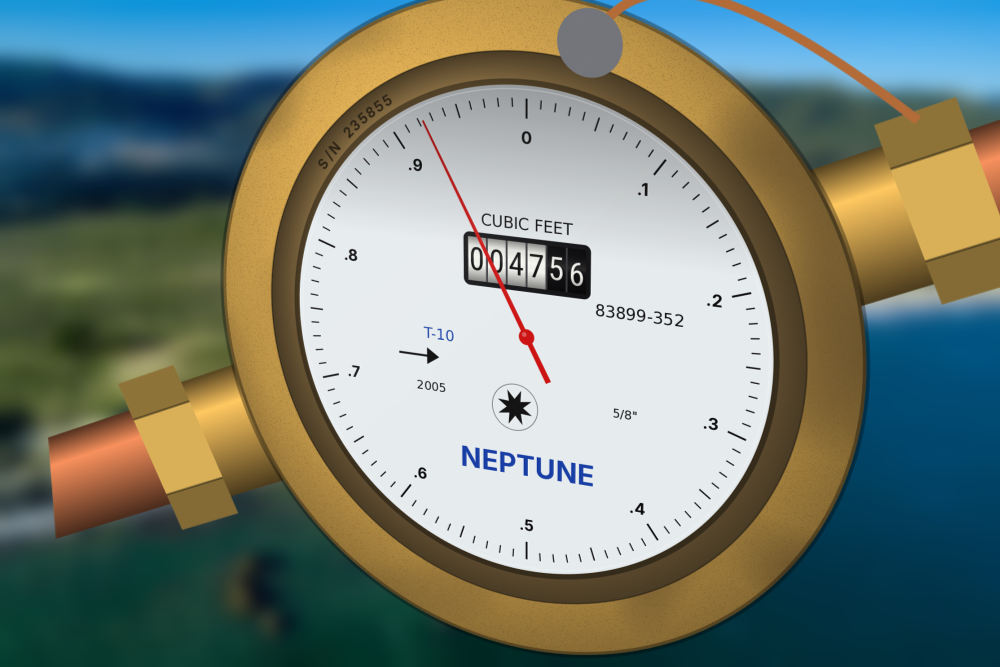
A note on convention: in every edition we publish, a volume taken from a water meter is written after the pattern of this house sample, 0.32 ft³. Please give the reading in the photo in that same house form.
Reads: 4755.92 ft³
